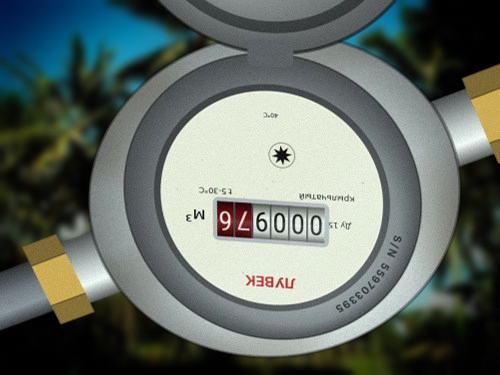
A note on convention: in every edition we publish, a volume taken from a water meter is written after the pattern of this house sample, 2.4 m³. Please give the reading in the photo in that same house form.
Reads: 9.76 m³
